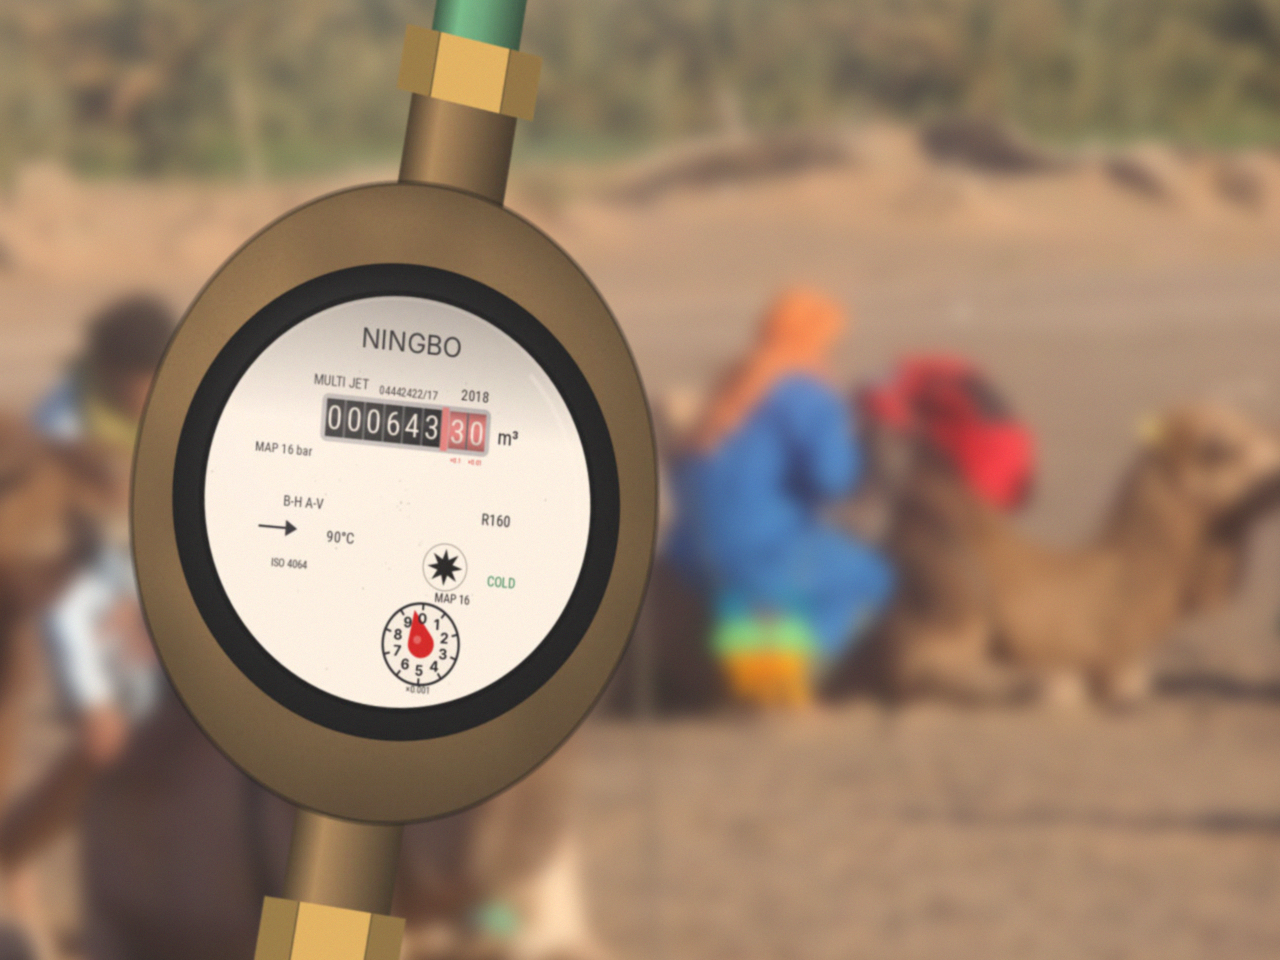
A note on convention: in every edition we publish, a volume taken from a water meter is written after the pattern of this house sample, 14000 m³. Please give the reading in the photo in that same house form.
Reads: 643.299 m³
